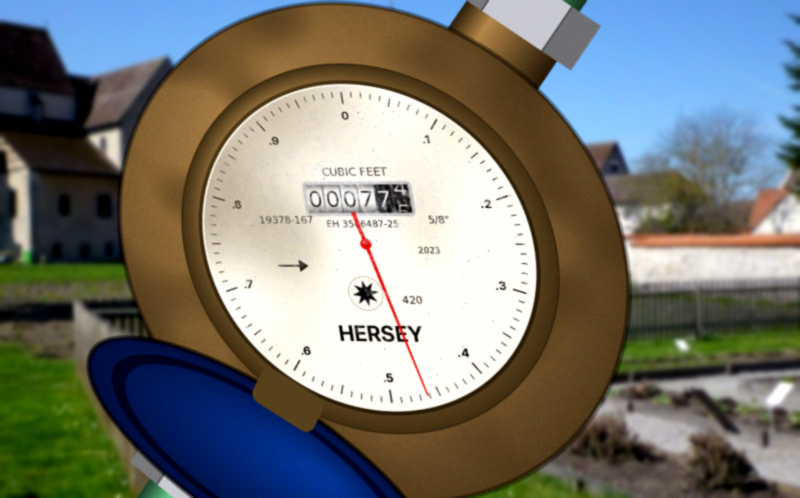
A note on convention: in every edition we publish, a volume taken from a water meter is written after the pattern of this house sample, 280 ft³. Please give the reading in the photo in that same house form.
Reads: 774.46 ft³
